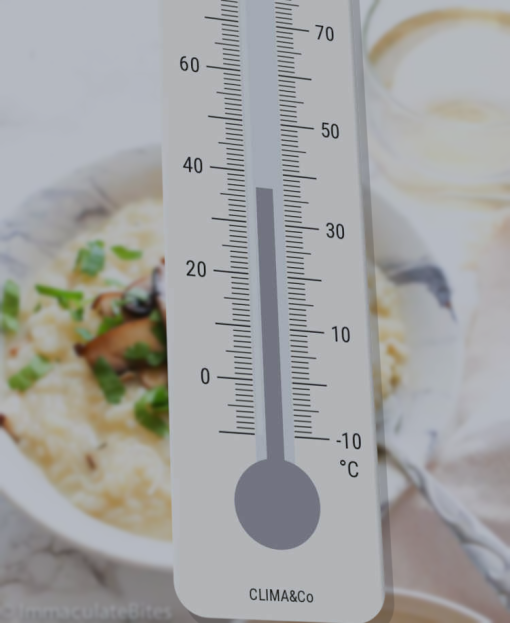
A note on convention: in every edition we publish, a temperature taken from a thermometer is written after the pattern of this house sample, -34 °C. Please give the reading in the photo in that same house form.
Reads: 37 °C
